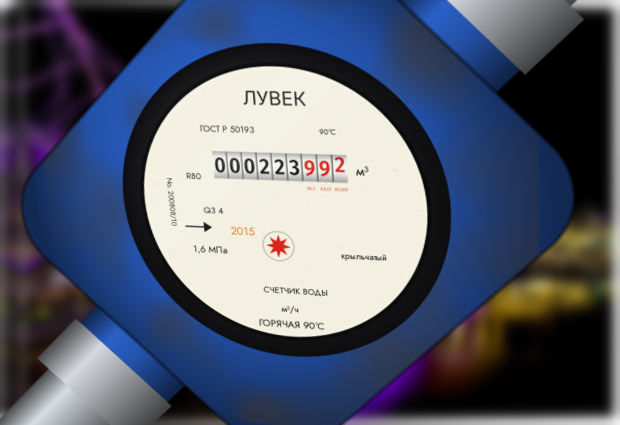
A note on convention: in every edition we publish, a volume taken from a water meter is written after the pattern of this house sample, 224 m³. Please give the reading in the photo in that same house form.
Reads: 223.992 m³
